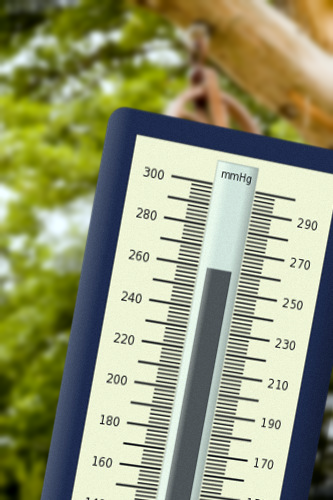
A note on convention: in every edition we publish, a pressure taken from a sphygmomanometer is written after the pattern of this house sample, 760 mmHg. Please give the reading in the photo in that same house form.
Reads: 260 mmHg
